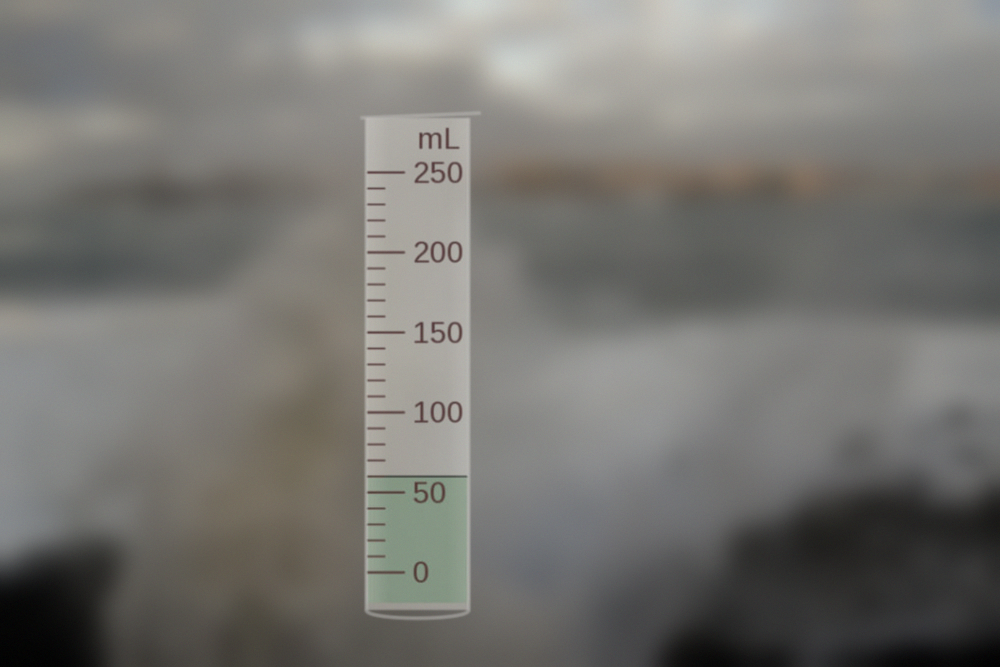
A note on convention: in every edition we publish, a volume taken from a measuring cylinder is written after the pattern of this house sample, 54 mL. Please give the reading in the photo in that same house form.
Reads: 60 mL
